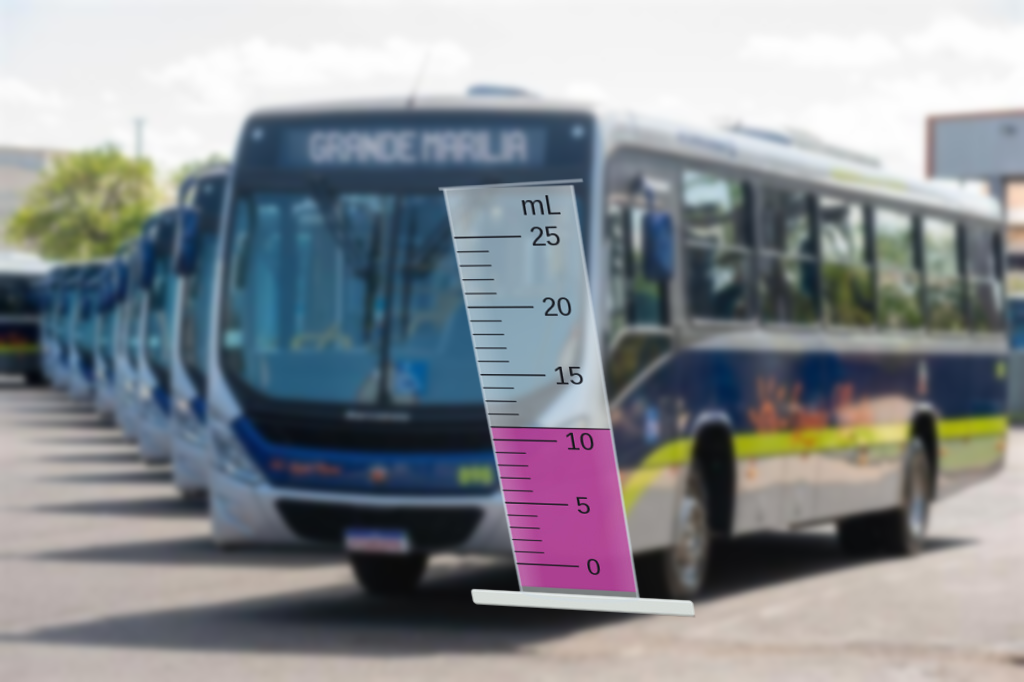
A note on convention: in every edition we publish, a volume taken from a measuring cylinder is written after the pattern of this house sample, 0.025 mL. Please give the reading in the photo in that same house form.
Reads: 11 mL
